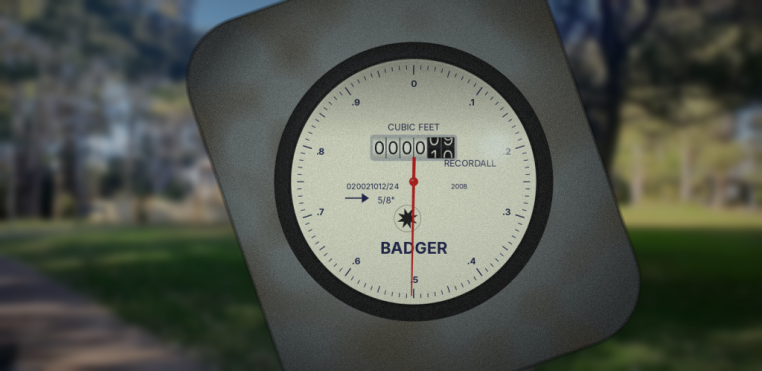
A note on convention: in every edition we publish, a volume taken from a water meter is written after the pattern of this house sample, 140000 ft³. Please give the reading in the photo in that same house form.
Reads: 9.50 ft³
